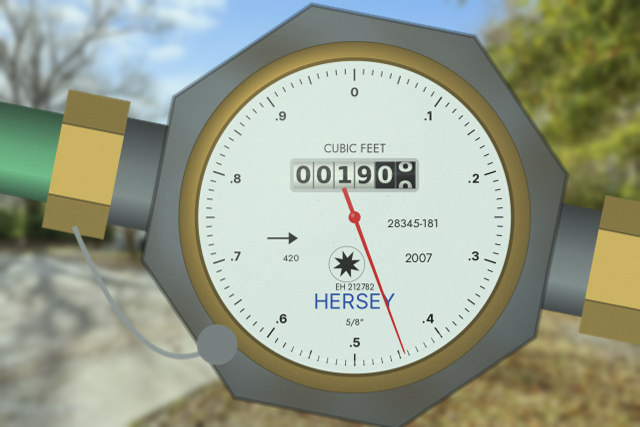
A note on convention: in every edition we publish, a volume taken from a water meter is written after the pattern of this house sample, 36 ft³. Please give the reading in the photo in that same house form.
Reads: 1908.44 ft³
